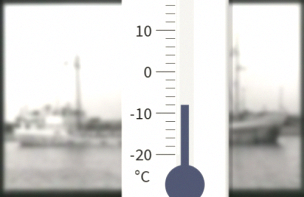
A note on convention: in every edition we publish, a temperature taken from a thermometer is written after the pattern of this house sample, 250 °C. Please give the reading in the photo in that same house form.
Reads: -8 °C
